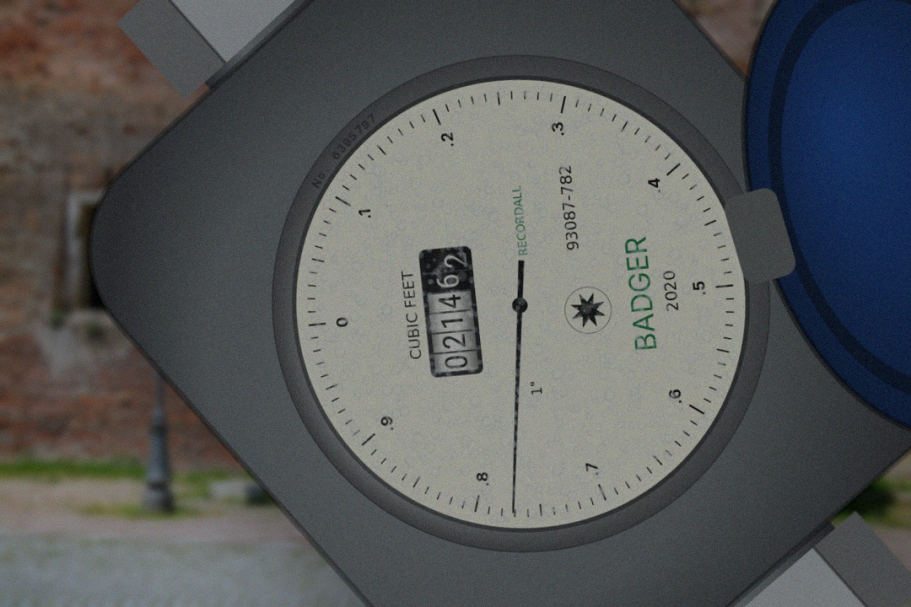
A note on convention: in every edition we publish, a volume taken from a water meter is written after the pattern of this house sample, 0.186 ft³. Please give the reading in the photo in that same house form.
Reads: 21461.77 ft³
